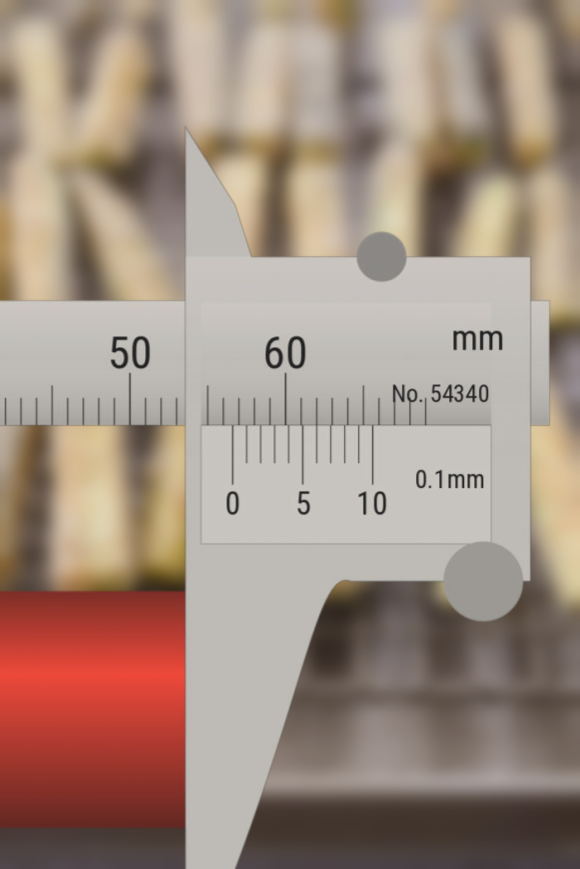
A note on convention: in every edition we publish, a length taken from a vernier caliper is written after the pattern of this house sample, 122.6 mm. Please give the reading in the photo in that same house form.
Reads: 56.6 mm
